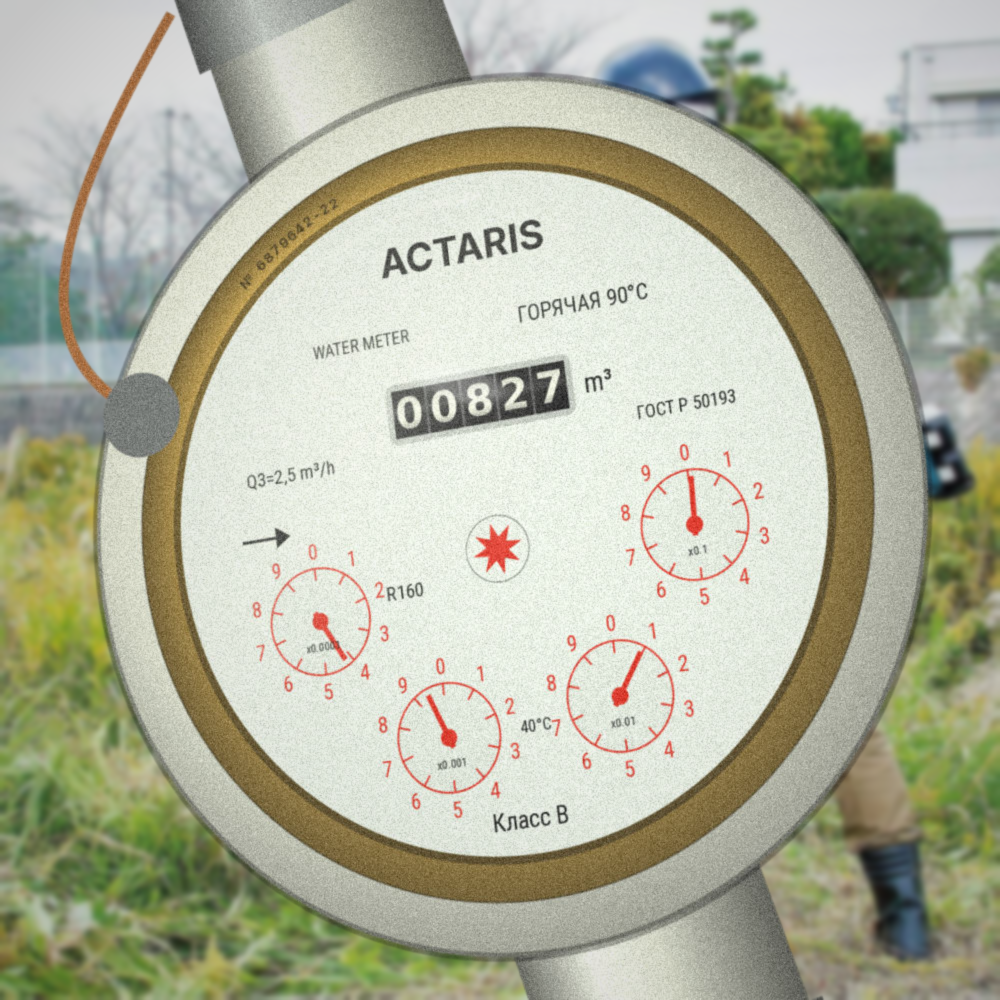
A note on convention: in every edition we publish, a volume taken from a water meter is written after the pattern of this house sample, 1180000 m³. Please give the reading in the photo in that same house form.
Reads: 827.0094 m³
